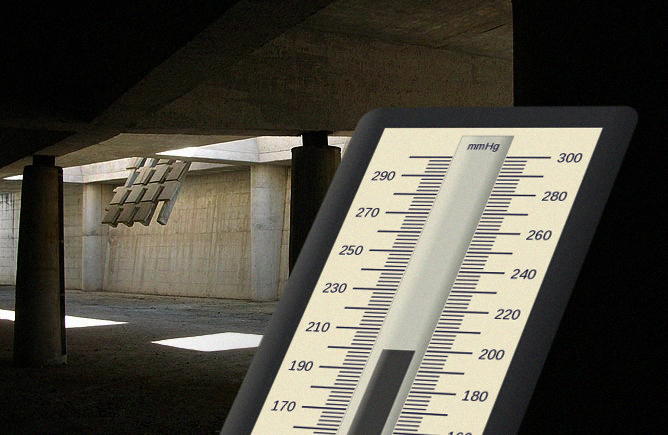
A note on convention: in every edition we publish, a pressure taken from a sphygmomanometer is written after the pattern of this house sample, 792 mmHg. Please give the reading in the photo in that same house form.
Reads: 200 mmHg
